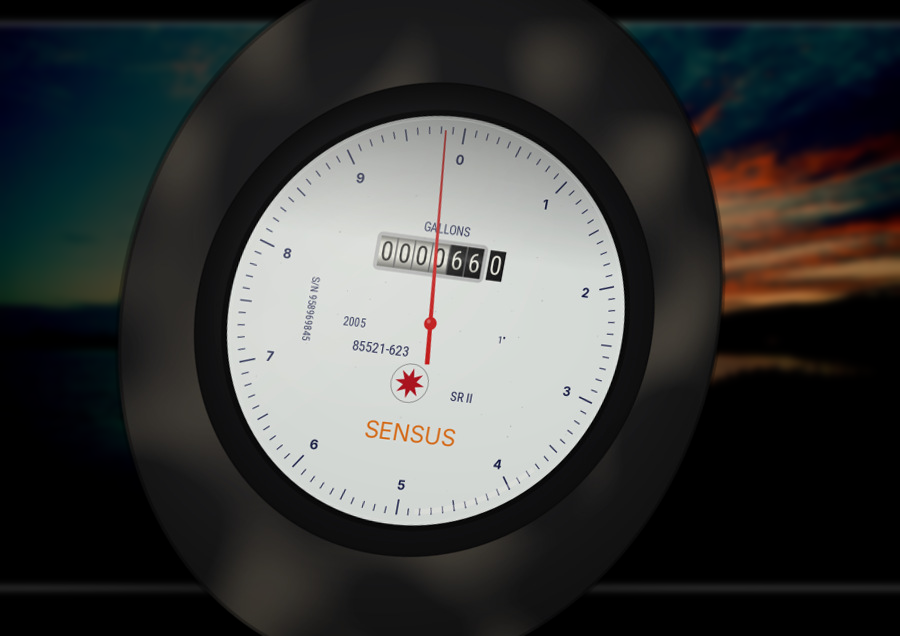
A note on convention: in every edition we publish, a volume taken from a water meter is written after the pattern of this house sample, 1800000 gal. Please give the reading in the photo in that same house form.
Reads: 659.8 gal
